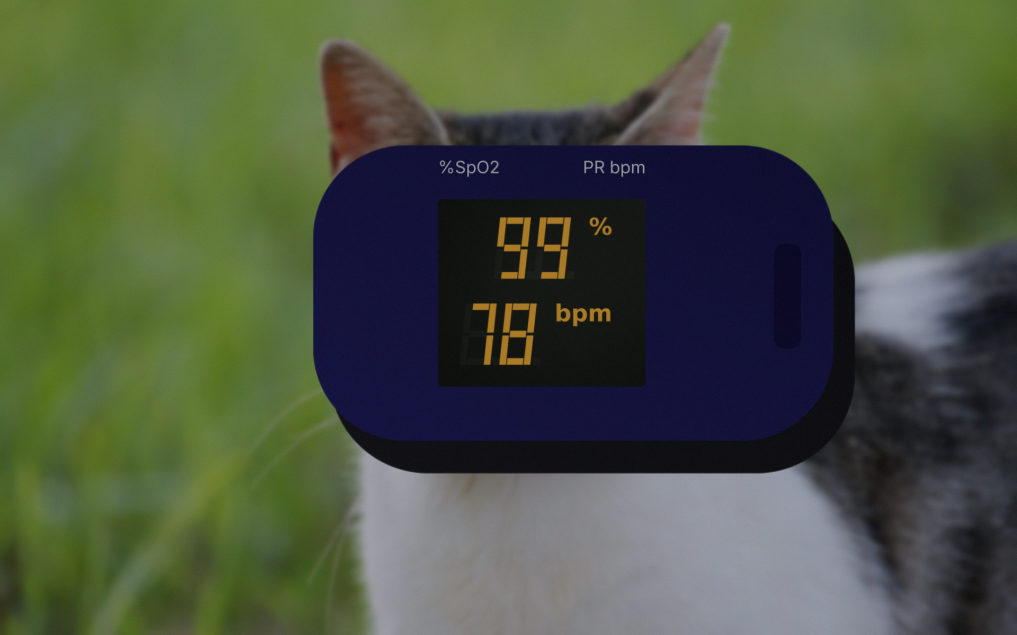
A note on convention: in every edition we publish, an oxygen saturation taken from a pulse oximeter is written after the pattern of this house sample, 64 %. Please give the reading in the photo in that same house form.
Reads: 99 %
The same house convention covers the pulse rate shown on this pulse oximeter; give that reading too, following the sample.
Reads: 78 bpm
